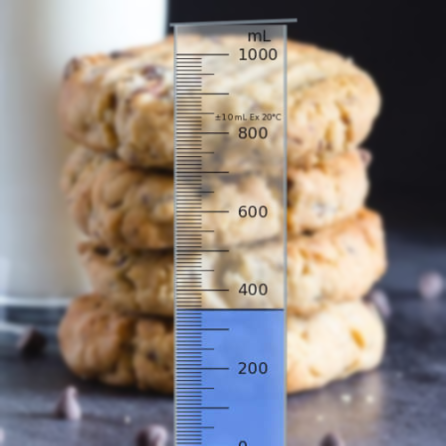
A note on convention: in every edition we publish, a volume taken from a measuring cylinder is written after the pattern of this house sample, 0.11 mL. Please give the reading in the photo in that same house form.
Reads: 350 mL
